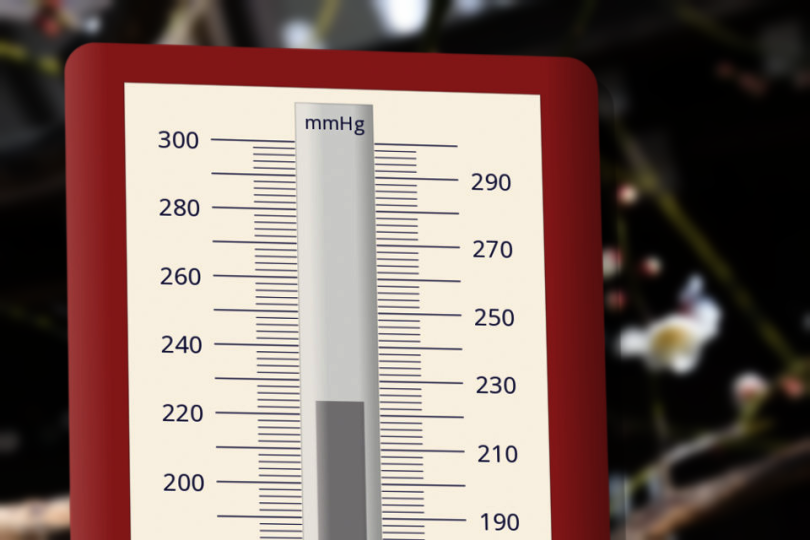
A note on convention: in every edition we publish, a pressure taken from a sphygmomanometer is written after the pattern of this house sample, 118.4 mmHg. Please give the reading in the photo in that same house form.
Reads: 224 mmHg
